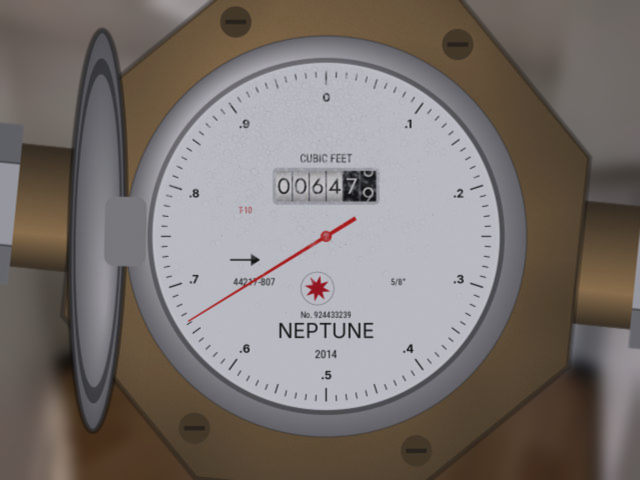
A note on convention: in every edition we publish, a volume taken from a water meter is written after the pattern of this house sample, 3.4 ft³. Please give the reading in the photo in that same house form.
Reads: 6478.66 ft³
